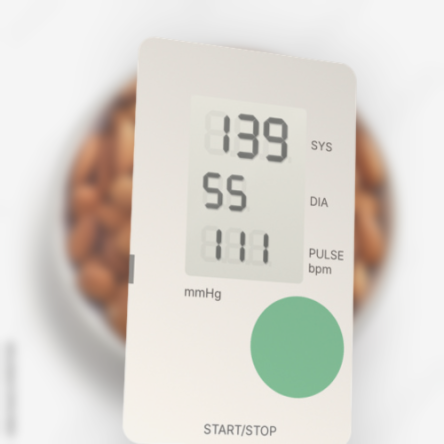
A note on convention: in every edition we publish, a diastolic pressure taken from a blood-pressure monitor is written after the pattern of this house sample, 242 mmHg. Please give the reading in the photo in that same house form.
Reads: 55 mmHg
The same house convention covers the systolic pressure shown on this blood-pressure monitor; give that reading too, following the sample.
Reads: 139 mmHg
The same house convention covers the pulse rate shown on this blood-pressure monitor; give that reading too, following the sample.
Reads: 111 bpm
